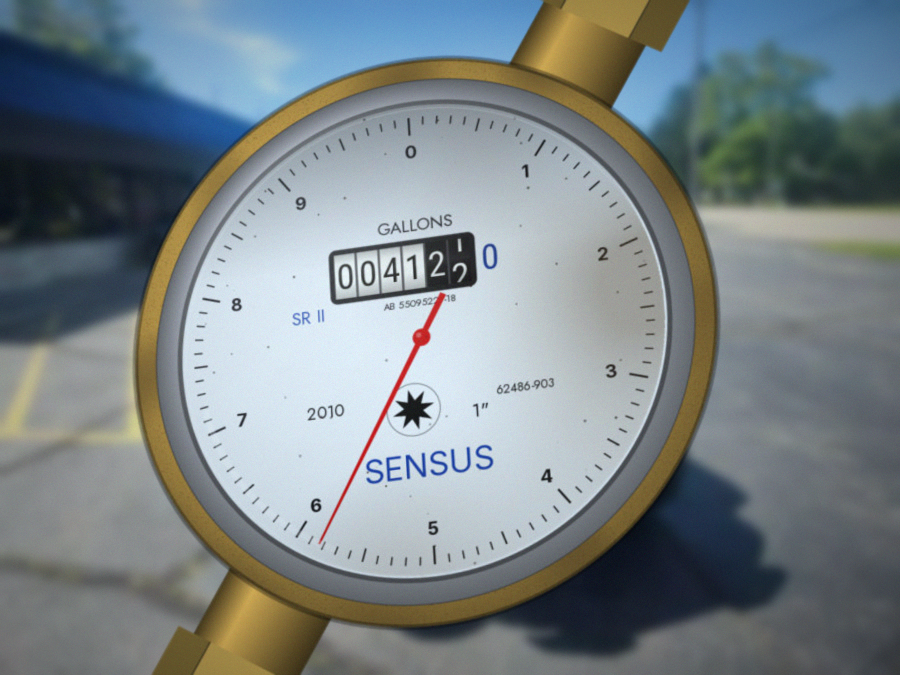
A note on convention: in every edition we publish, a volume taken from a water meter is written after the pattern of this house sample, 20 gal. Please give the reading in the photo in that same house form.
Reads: 41215.8 gal
